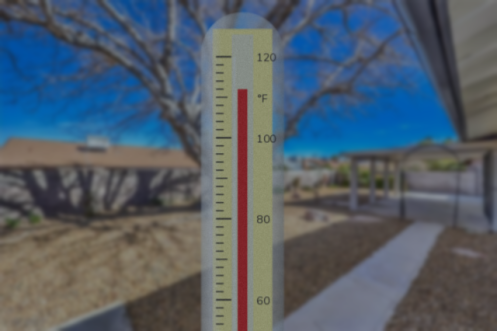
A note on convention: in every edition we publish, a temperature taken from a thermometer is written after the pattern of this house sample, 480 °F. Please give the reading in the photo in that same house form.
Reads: 112 °F
